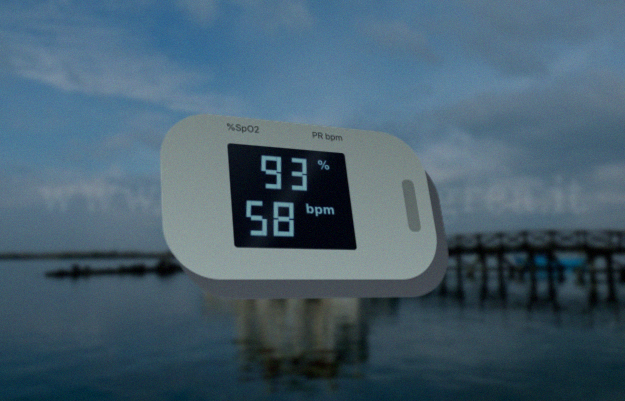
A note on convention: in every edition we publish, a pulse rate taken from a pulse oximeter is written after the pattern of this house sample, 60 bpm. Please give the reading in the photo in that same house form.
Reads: 58 bpm
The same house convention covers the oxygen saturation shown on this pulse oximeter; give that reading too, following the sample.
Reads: 93 %
